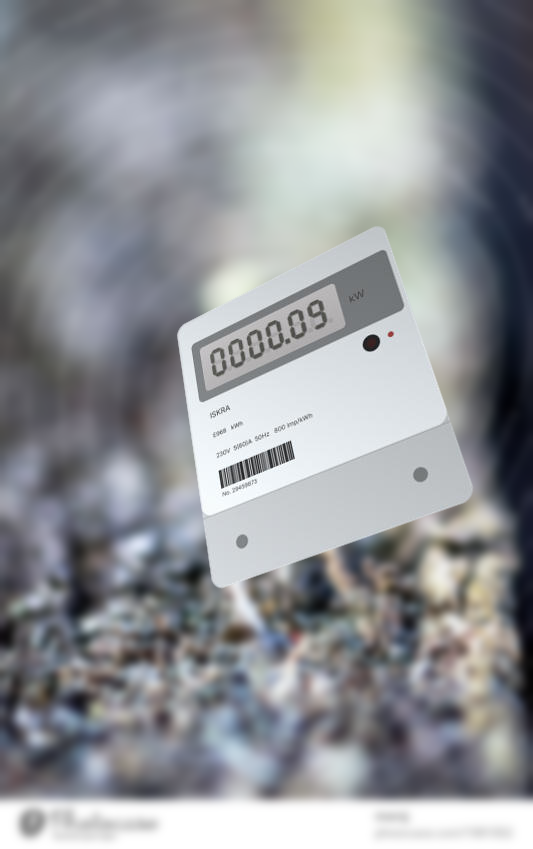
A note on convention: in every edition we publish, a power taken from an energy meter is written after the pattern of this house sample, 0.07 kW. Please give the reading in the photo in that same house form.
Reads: 0.09 kW
